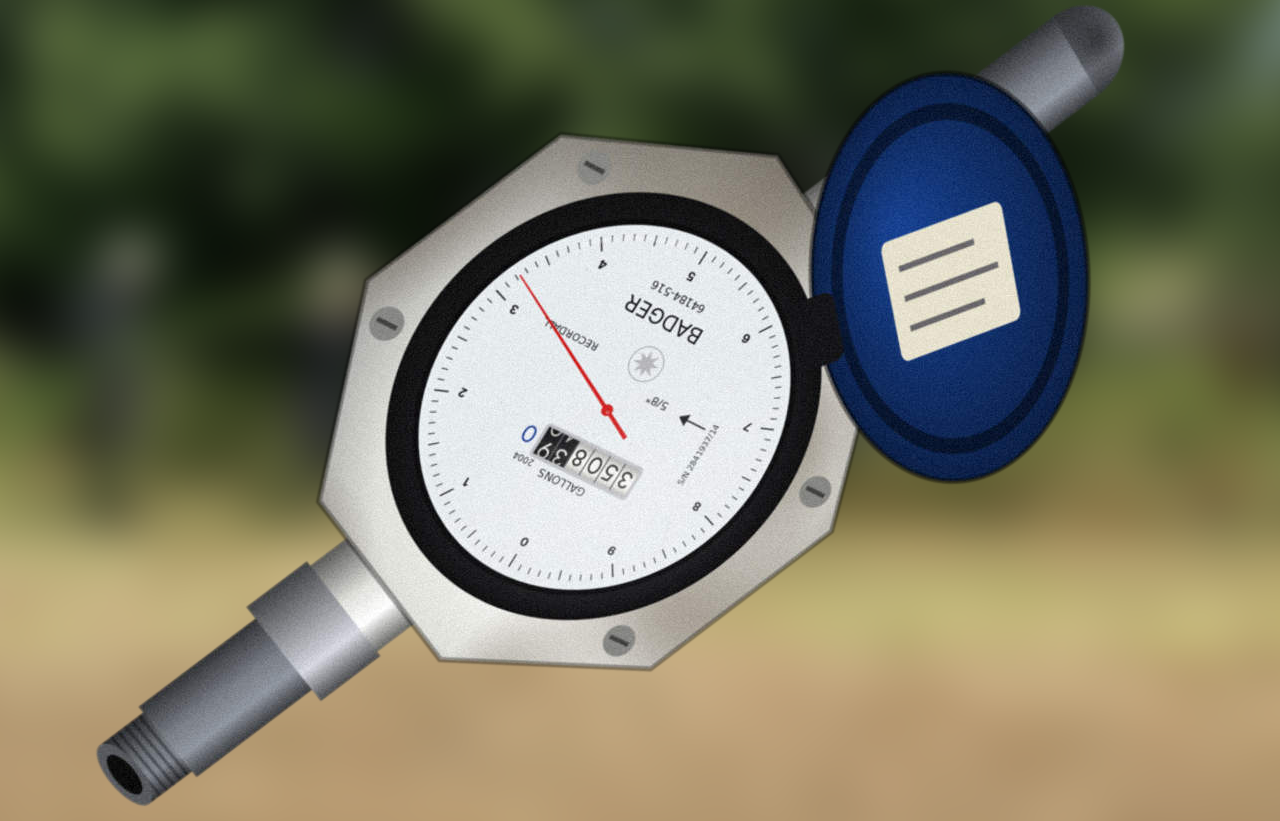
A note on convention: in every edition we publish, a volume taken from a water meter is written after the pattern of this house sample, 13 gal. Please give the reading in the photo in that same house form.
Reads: 3508393.2 gal
